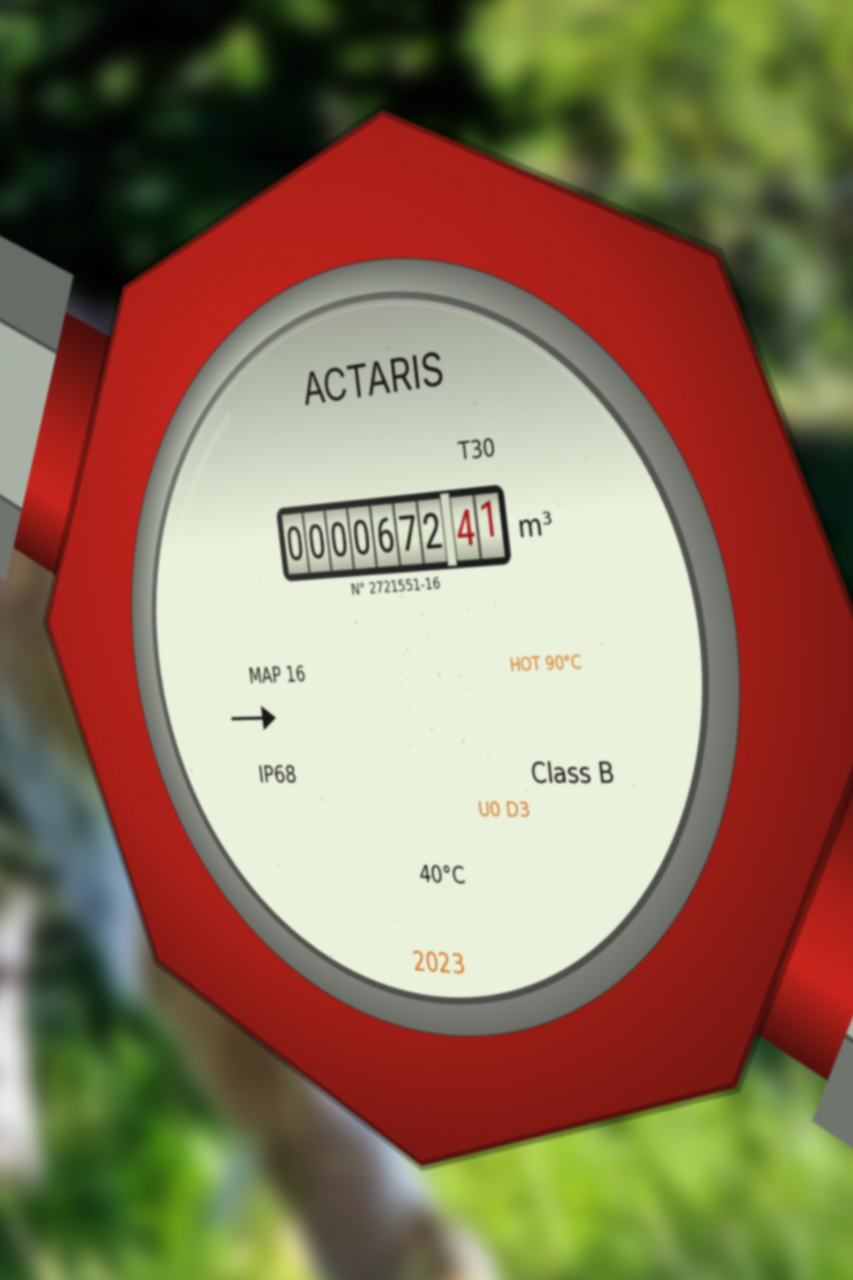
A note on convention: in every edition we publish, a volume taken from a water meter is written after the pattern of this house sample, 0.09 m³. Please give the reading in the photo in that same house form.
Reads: 672.41 m³
